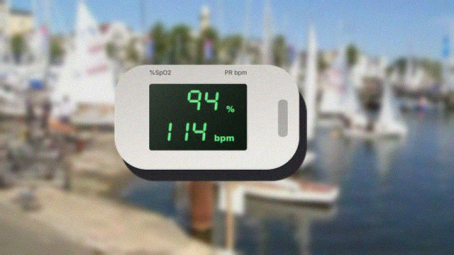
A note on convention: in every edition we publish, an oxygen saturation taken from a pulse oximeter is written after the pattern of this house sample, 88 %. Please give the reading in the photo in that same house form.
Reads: 94 %
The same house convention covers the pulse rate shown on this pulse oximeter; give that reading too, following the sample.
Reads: 114 bpm
